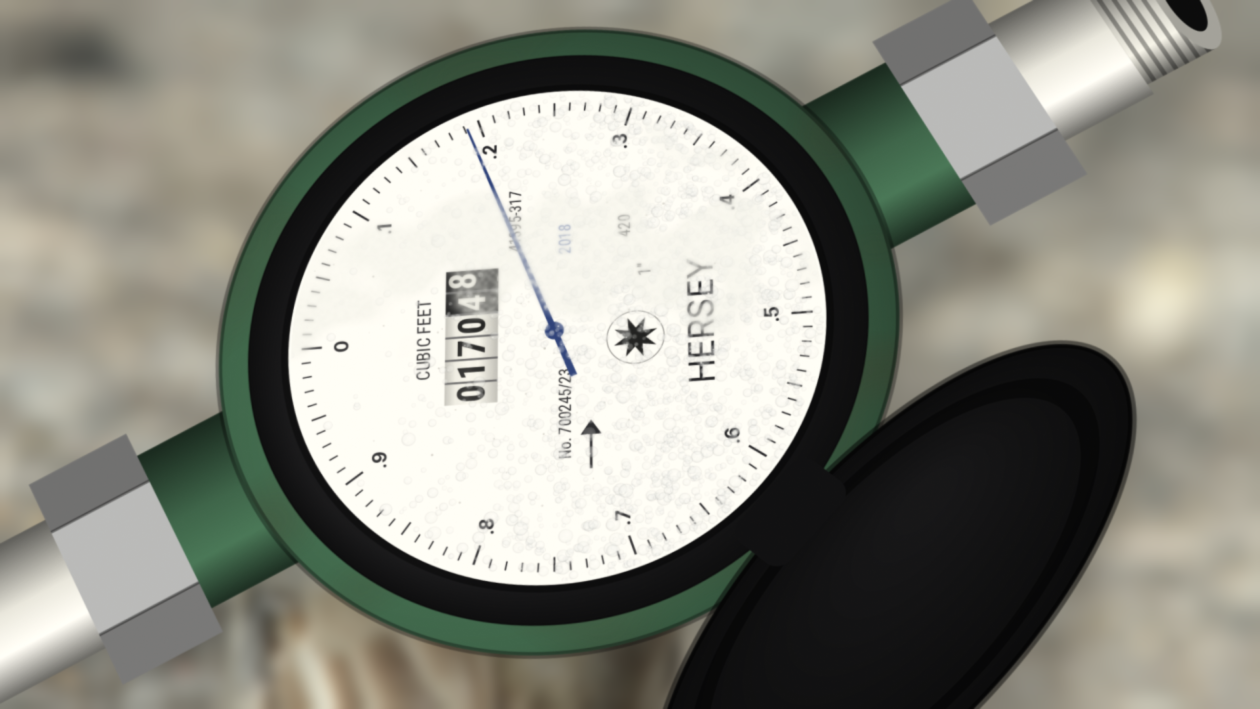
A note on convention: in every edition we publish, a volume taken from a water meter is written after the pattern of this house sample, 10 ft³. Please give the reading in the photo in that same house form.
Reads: 17048.19 ft³
